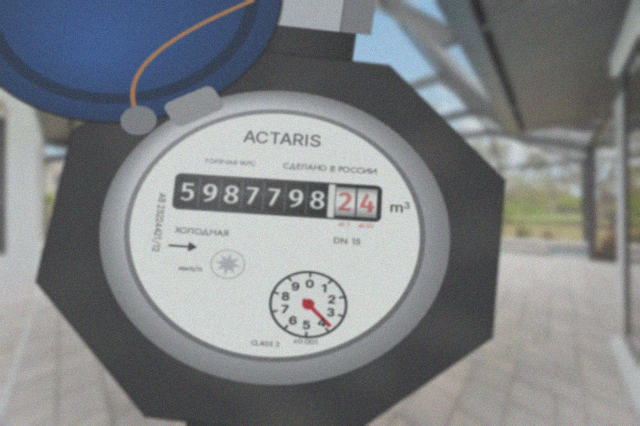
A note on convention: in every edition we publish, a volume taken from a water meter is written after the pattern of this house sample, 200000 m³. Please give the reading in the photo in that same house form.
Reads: 5987798.243 m³
